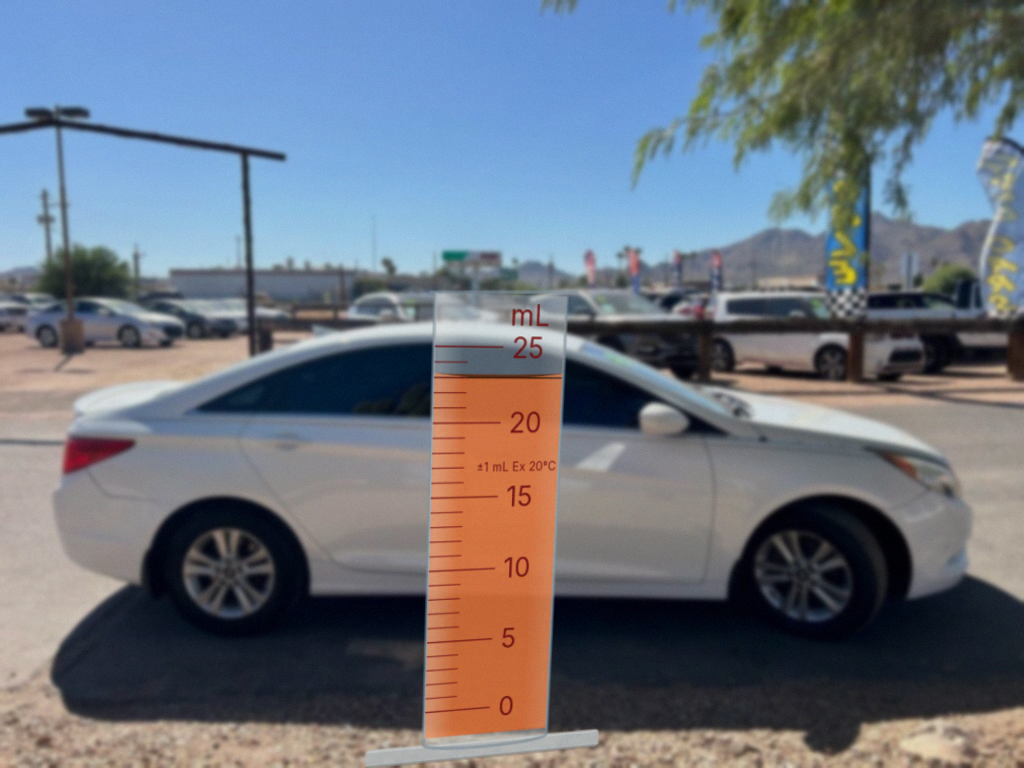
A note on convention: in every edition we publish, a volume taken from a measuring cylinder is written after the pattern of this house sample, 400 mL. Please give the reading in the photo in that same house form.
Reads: 23 mL
